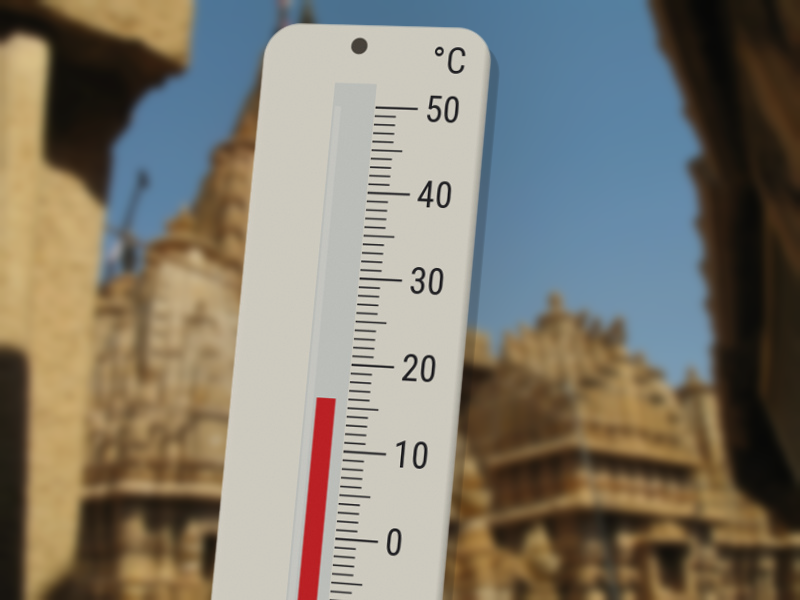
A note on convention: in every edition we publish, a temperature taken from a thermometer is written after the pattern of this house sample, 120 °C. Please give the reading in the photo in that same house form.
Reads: 16 °C
